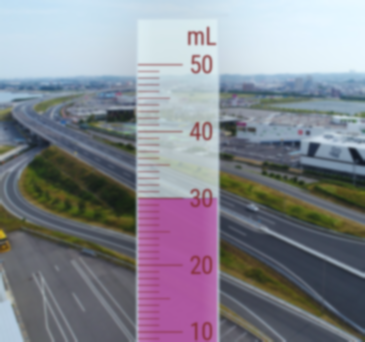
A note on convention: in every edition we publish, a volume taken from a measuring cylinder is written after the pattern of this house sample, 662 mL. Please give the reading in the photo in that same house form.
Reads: 30 mL
